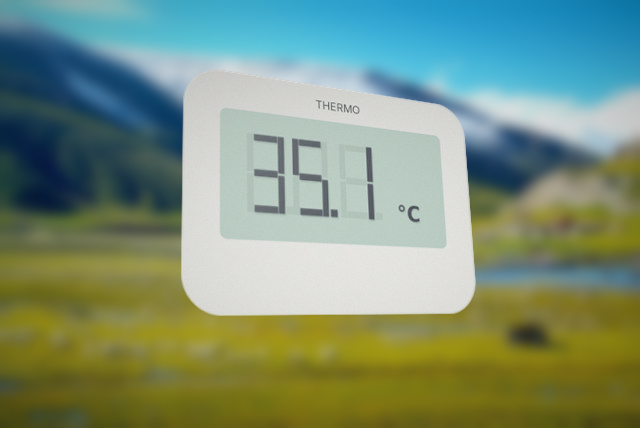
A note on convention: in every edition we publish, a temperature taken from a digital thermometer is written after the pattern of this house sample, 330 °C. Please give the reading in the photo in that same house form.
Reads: 35.1 °C
